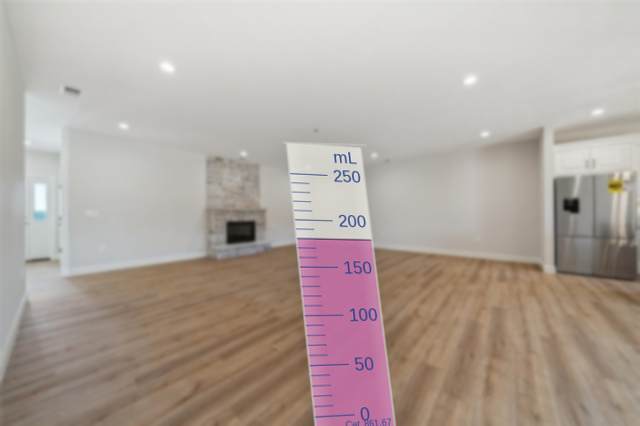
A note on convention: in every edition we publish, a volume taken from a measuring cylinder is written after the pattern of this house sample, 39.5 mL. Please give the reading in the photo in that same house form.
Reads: 180 mL
